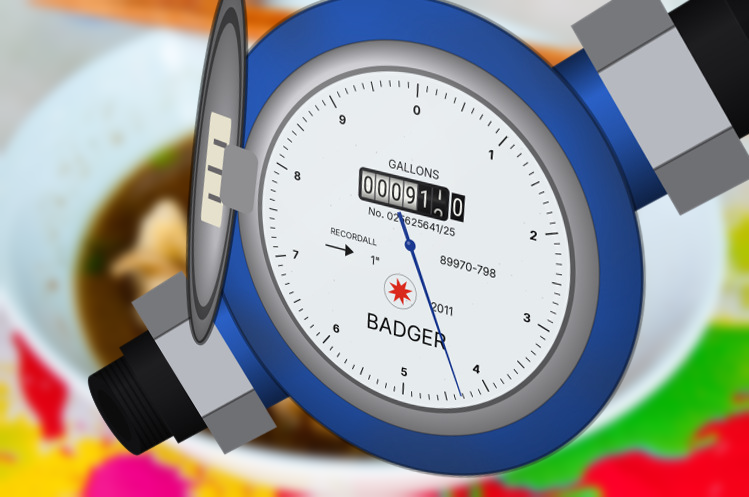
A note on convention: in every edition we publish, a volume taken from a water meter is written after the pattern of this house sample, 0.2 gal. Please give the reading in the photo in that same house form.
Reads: 9114.3 gal
